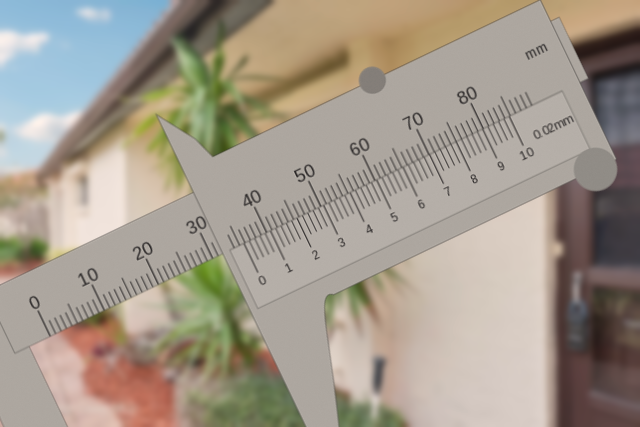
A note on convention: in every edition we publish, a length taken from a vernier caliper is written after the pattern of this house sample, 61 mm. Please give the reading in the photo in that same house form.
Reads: 35.8 mm
